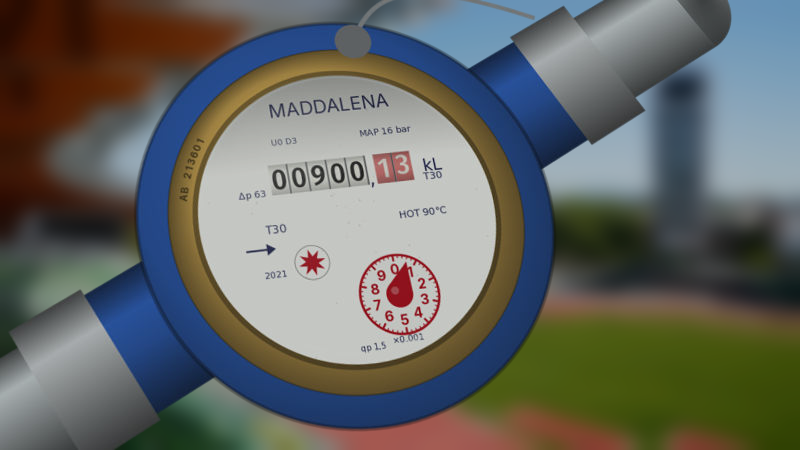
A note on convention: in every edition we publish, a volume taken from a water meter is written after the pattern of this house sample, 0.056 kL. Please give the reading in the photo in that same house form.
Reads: 900.130 kL
